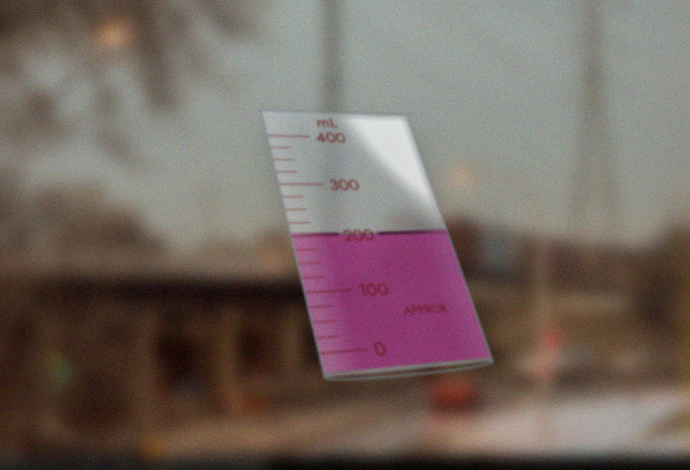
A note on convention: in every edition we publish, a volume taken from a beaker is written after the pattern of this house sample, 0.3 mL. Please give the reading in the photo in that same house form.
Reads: 200 mL
